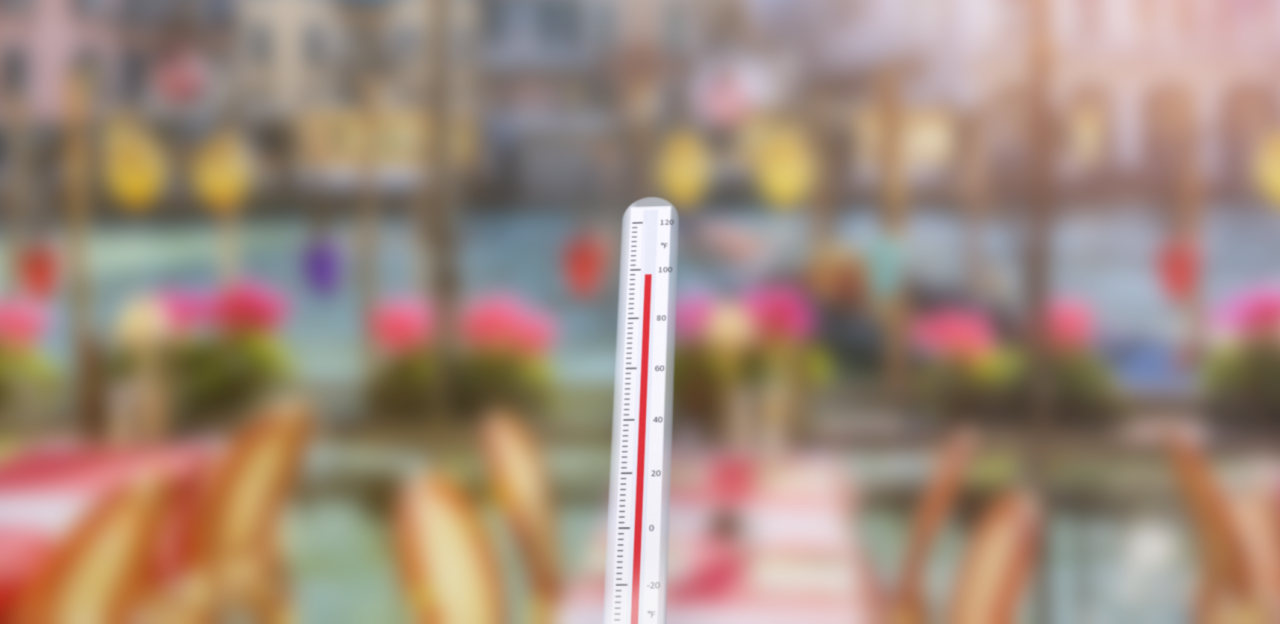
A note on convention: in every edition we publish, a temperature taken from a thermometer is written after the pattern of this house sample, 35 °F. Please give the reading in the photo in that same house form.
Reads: 98 °F
